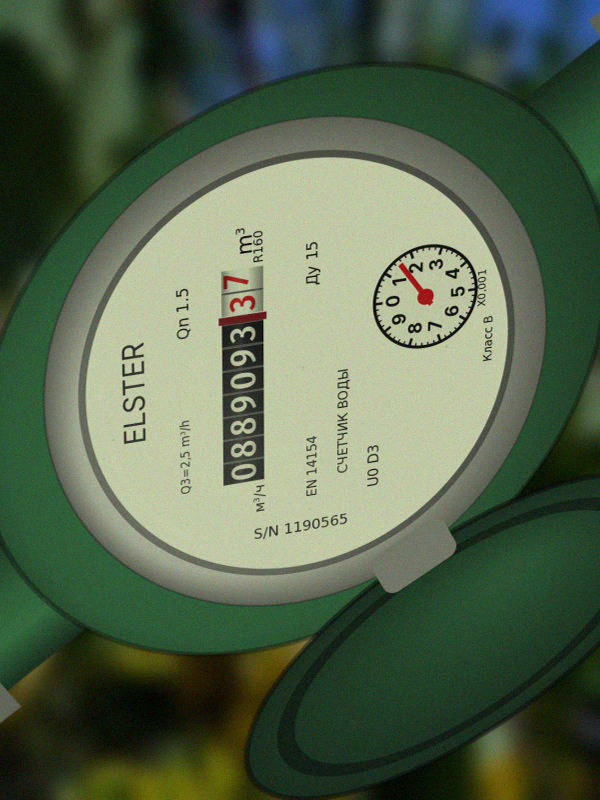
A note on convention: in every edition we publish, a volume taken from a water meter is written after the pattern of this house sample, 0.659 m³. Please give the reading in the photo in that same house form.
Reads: 889093.371 m³
